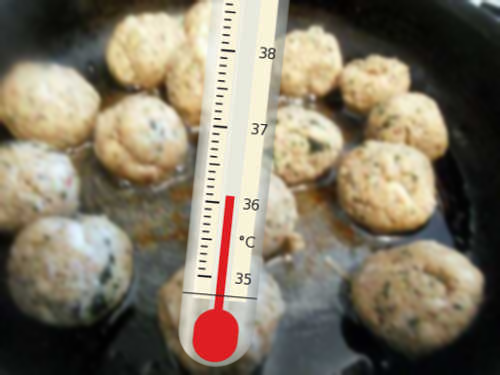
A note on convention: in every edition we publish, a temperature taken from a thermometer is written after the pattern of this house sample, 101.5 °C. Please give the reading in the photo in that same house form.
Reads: 36.1 °C
